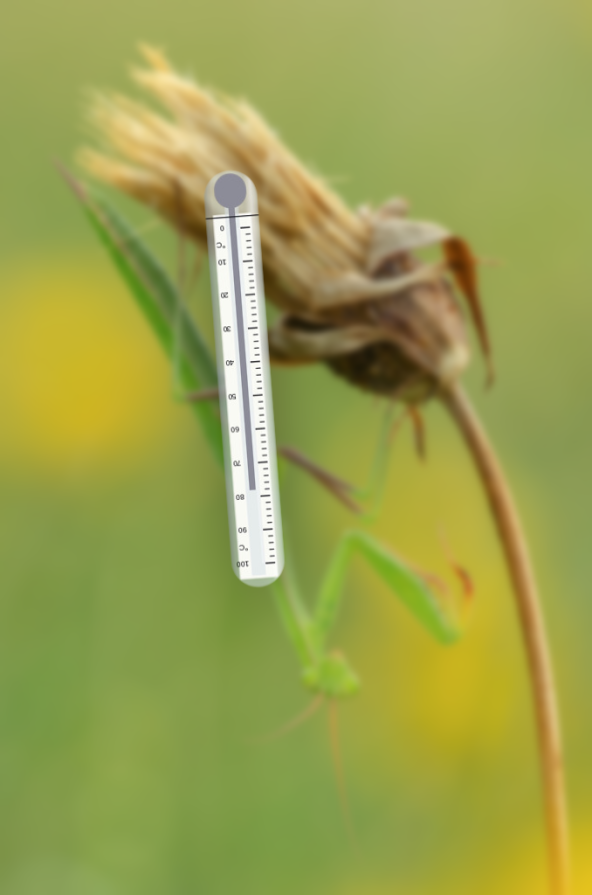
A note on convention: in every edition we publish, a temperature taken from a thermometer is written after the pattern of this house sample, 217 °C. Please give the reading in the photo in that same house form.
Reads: 78 °C
